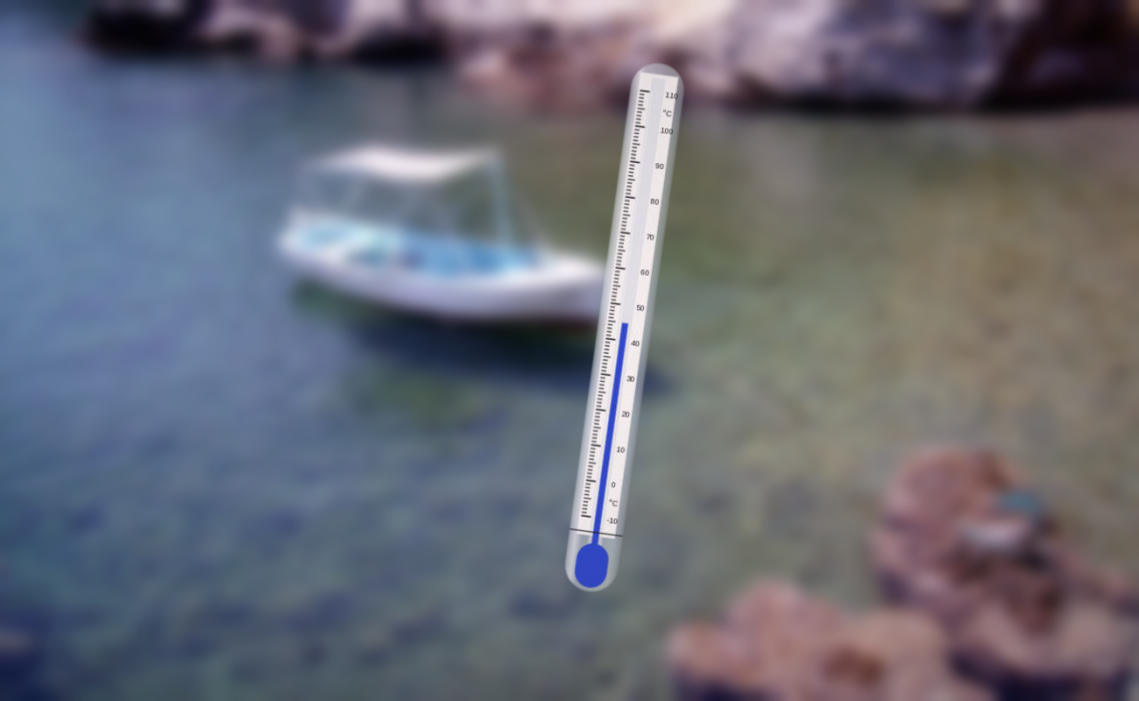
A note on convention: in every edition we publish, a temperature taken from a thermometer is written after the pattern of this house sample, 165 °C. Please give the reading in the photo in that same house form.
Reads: 45 °C
